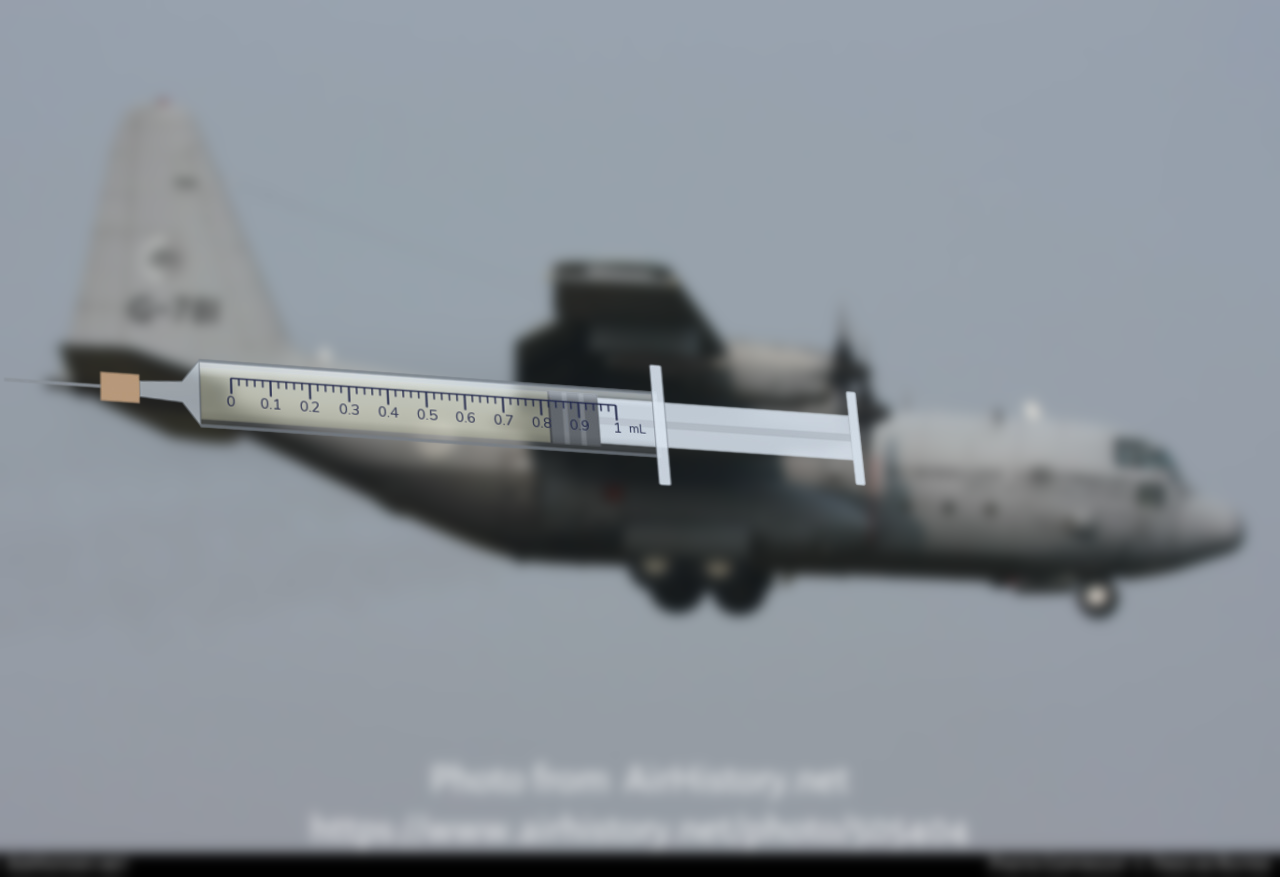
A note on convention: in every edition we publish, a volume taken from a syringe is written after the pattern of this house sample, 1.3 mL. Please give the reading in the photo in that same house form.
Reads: 0.82 mL
